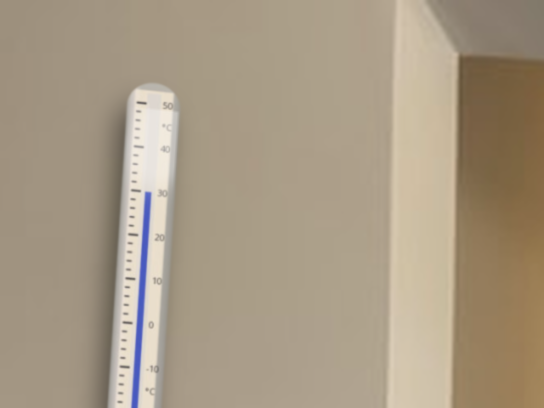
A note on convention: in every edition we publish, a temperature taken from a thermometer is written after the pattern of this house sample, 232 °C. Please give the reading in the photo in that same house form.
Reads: 30 °C
